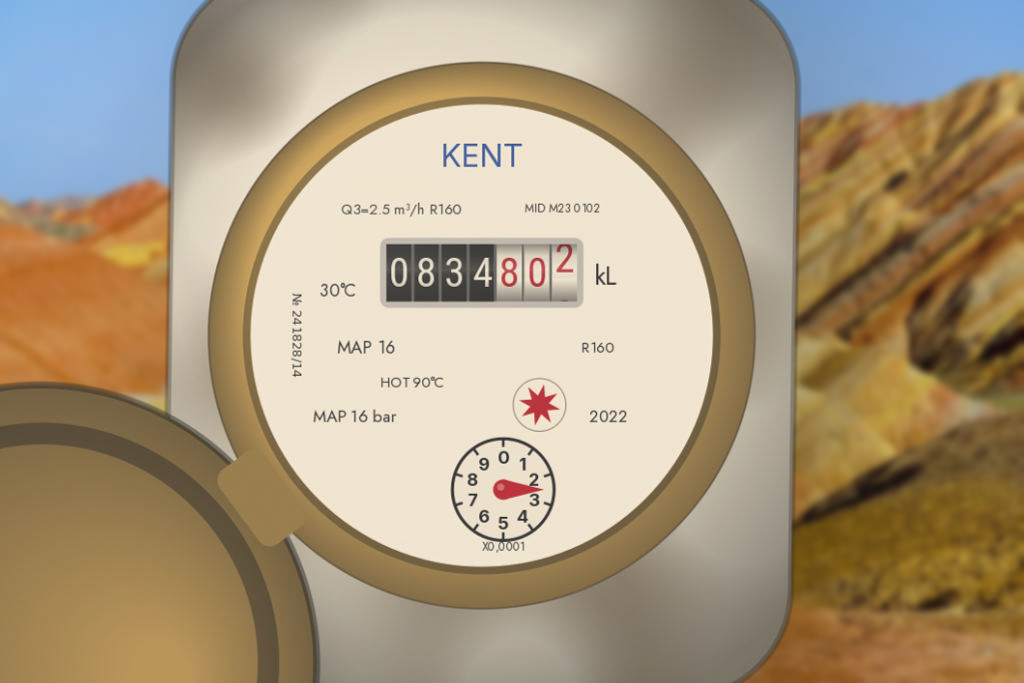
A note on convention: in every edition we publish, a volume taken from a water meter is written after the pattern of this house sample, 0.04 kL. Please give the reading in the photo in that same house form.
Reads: 834.8022 kL
